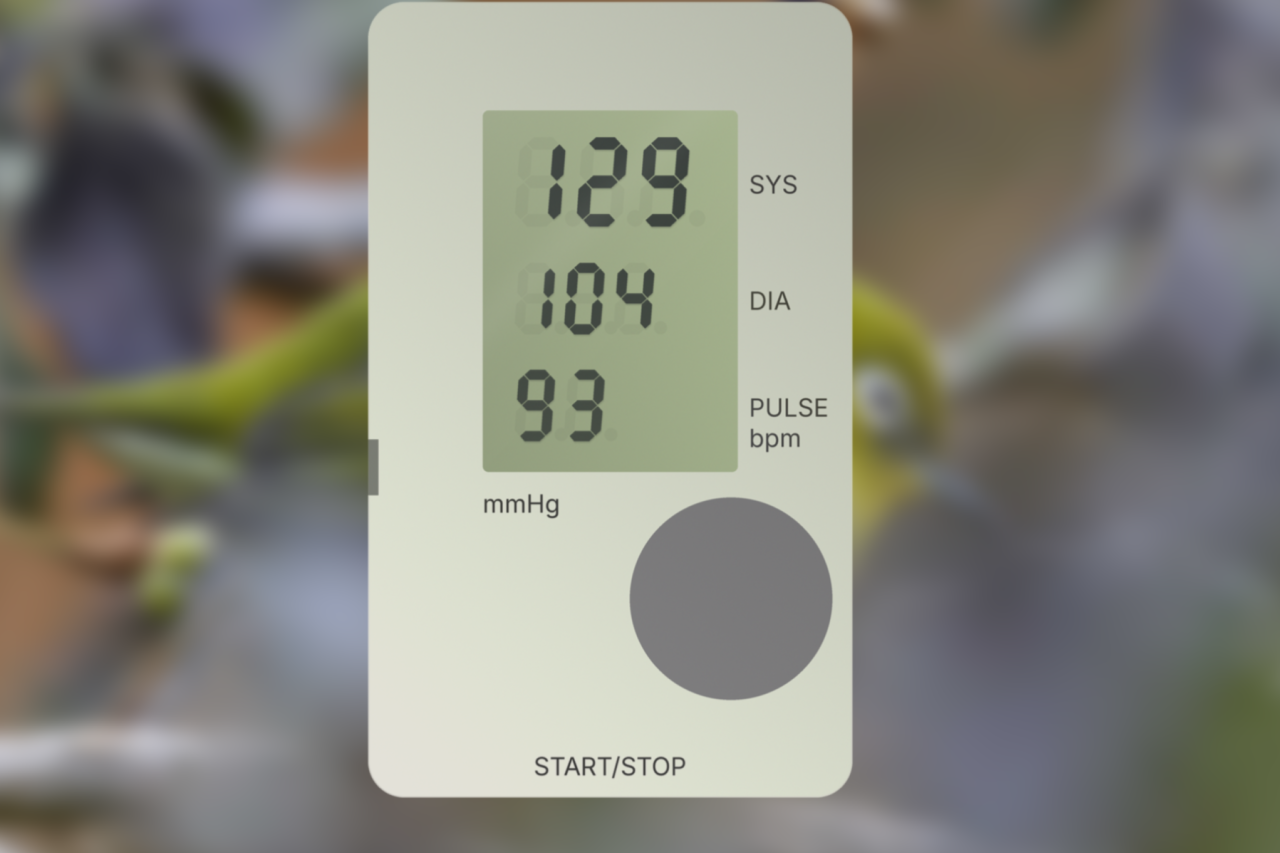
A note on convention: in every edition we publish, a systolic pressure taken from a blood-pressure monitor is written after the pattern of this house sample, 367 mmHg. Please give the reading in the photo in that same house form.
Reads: 129 mmHg
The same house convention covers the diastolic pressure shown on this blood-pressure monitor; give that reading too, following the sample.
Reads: 104 mmHg
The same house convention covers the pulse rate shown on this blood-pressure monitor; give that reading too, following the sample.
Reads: 93 bpm
